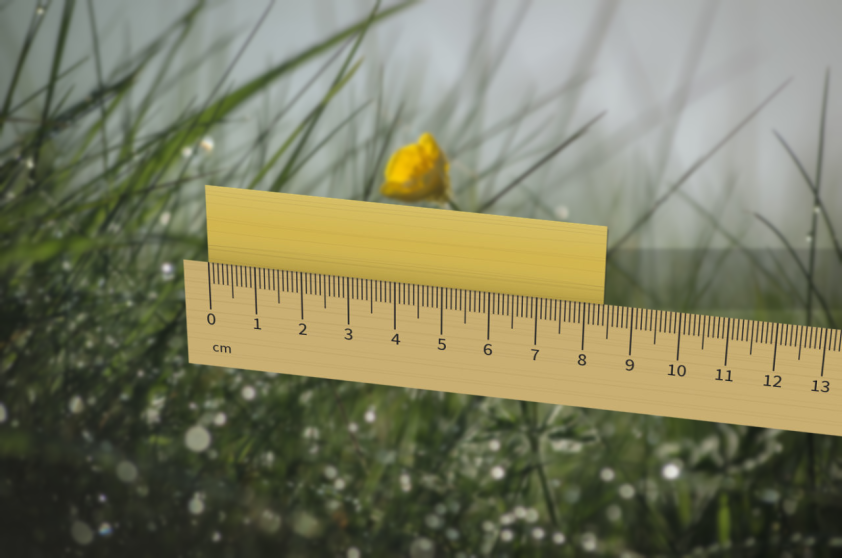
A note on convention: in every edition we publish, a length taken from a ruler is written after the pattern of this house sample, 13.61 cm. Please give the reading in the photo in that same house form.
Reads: 8.4 cm
